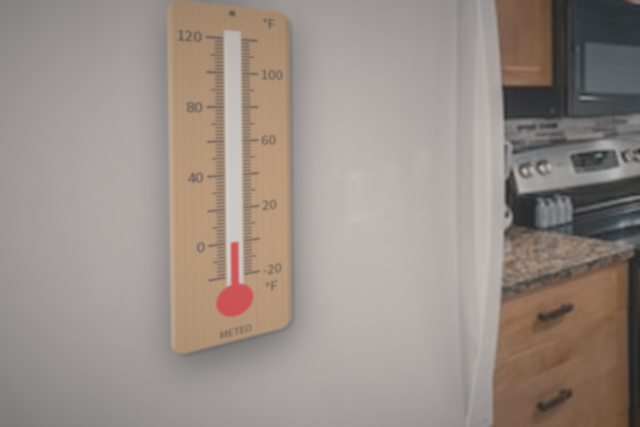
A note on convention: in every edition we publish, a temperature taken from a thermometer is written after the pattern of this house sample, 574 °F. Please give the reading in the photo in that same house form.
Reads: 0 °F
